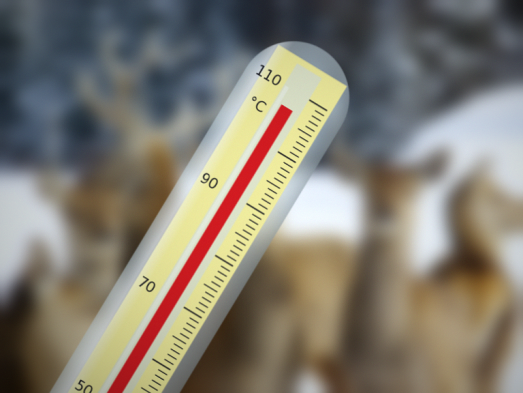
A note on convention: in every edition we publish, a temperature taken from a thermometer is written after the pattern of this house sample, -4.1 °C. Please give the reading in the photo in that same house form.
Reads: 107 °C
